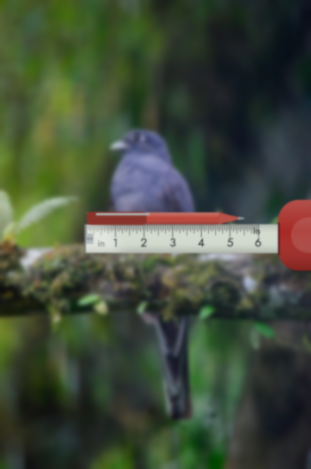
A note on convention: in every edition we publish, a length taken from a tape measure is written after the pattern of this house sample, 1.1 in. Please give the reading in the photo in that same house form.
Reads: 5.5 in
